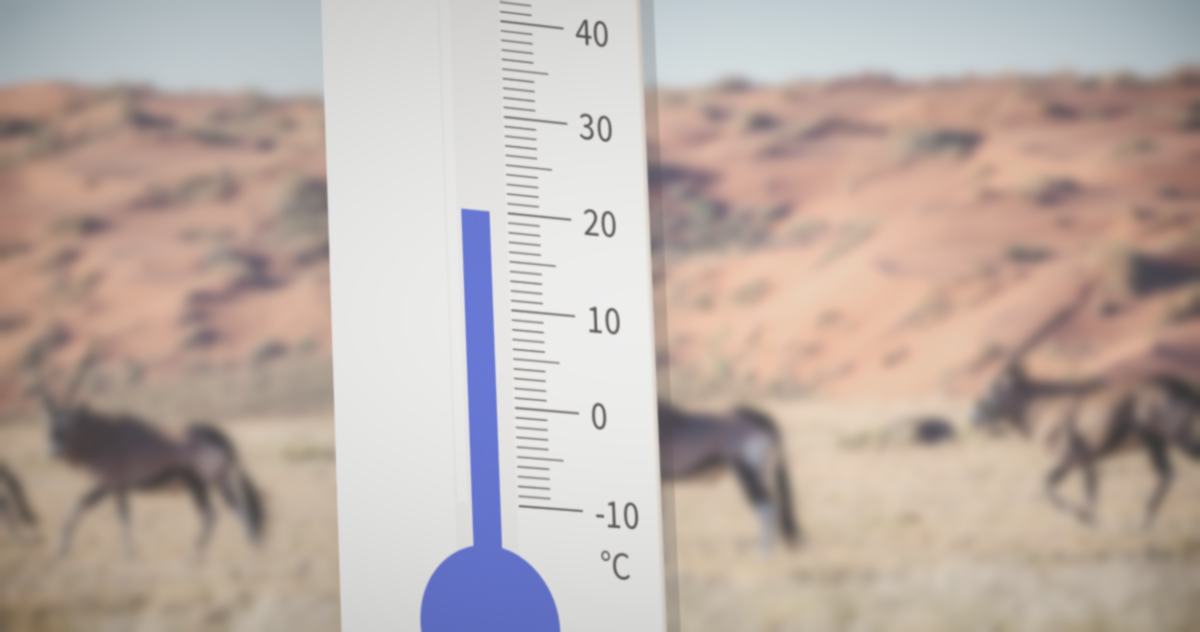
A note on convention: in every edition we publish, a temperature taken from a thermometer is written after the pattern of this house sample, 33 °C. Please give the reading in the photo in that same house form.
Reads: 20 °C
